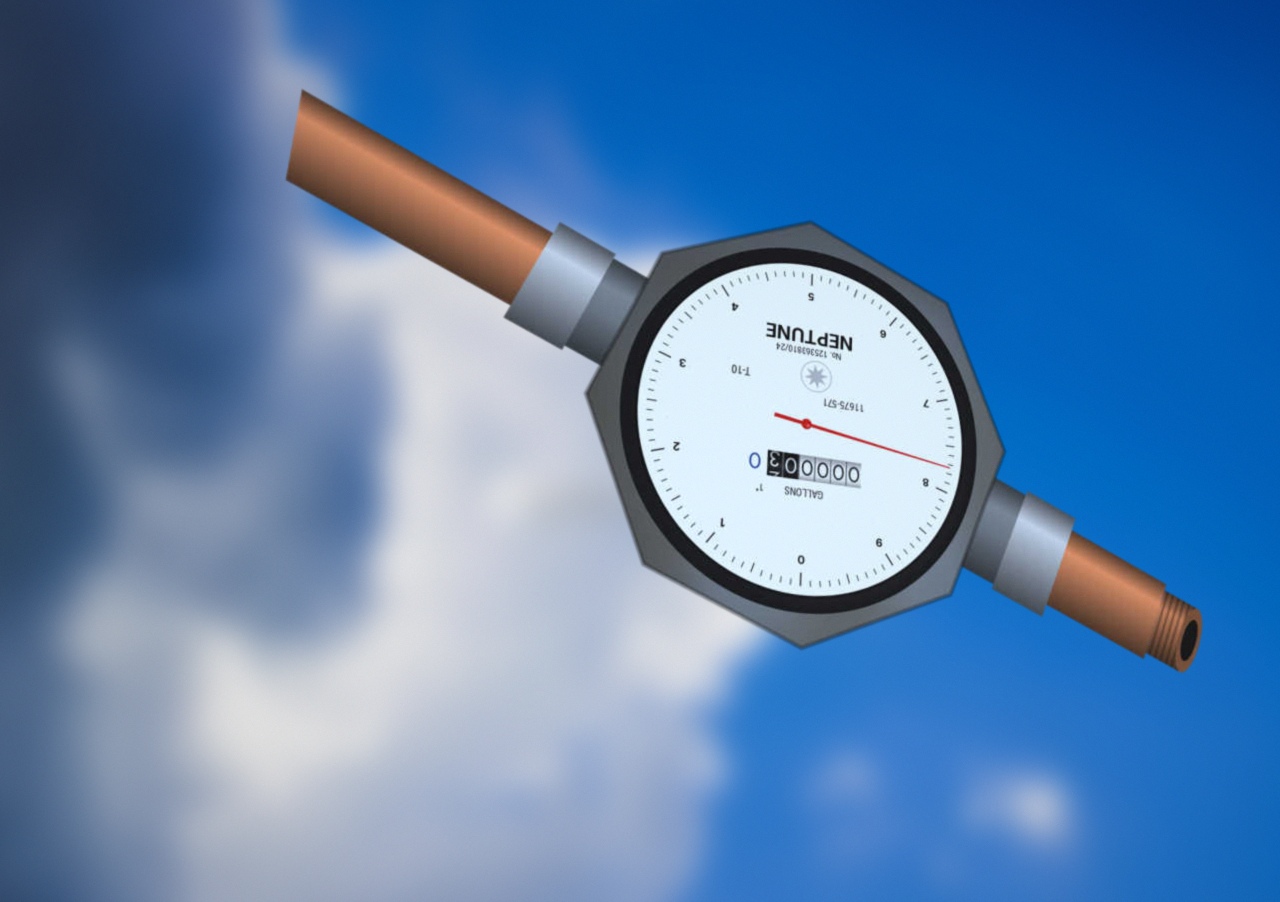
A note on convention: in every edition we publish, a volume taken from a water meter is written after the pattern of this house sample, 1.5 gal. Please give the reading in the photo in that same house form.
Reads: 27.7 gal
